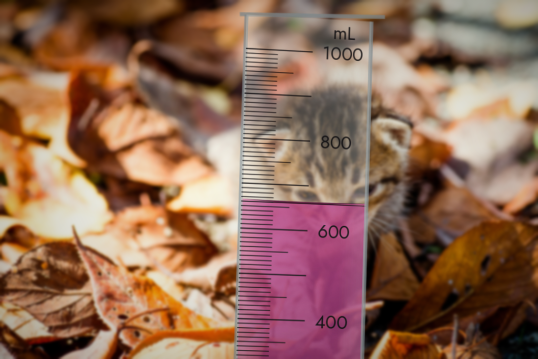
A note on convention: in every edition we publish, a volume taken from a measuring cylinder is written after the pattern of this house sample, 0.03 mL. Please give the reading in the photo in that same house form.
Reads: 660 mL
